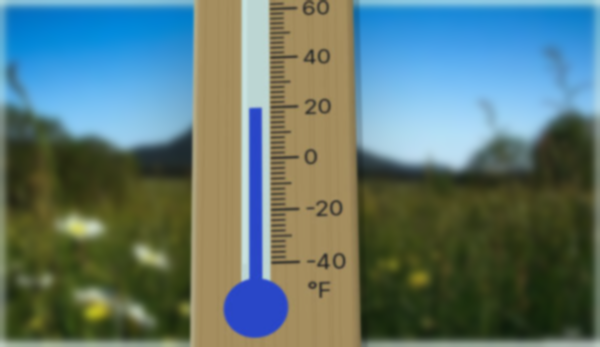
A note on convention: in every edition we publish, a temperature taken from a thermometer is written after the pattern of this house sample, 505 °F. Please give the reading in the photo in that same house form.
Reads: 20 °F
